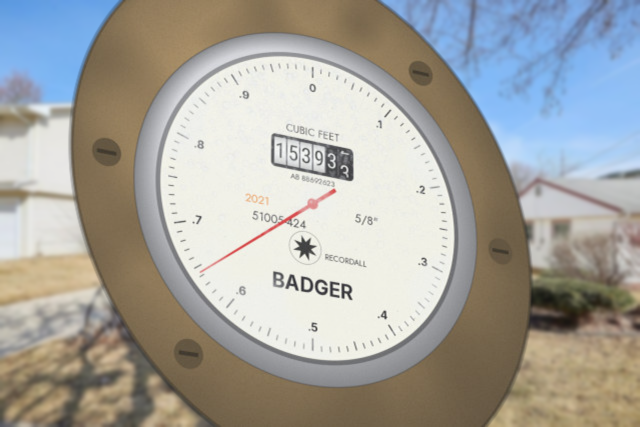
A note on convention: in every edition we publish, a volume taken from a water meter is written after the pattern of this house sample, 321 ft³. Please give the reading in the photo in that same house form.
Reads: 153932.64 ft³
